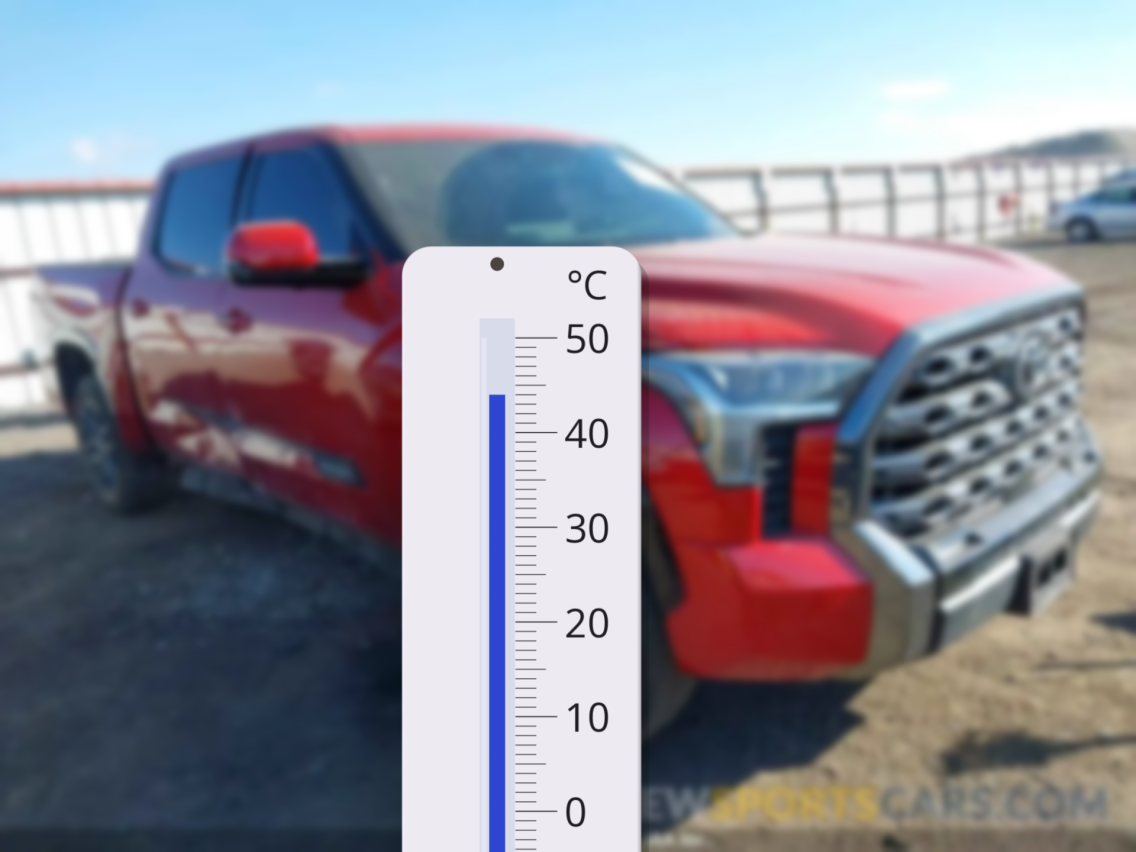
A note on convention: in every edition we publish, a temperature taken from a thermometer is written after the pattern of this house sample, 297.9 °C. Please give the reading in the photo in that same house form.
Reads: 44 °C
